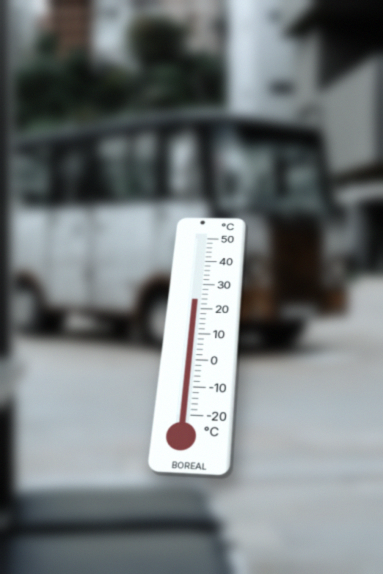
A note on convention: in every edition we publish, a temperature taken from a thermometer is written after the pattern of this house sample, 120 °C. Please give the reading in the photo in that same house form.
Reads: 24 °C
